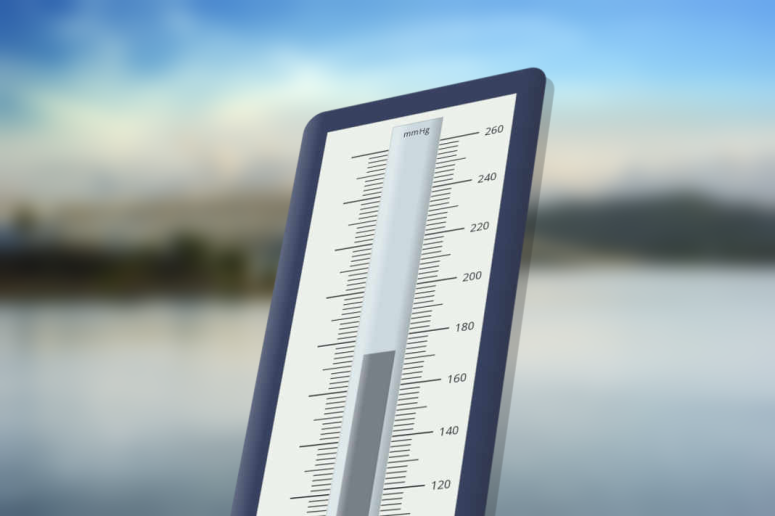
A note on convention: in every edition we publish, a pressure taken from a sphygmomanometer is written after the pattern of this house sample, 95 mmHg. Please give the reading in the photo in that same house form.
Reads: 174 mmHg
